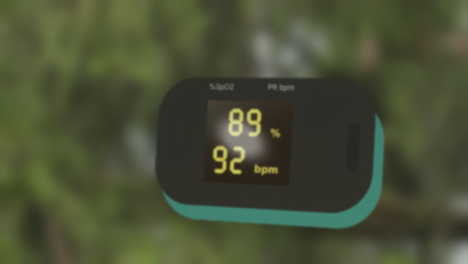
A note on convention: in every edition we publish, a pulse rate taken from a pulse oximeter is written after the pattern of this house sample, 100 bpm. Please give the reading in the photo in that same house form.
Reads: 92 bpm
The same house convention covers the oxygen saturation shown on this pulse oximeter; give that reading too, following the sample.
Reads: 89 %
